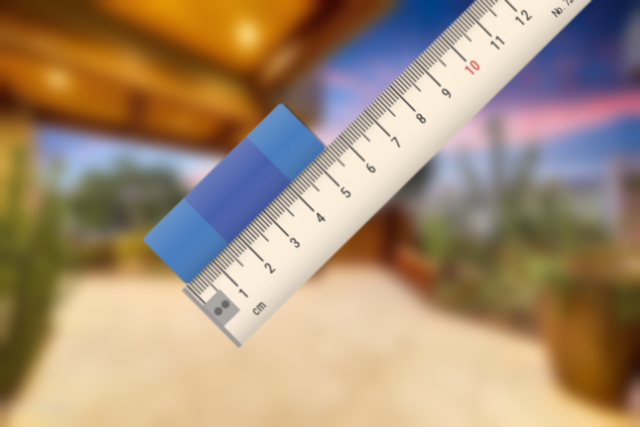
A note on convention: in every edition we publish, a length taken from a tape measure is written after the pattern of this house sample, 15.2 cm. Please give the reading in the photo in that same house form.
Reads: 5.5 cm
